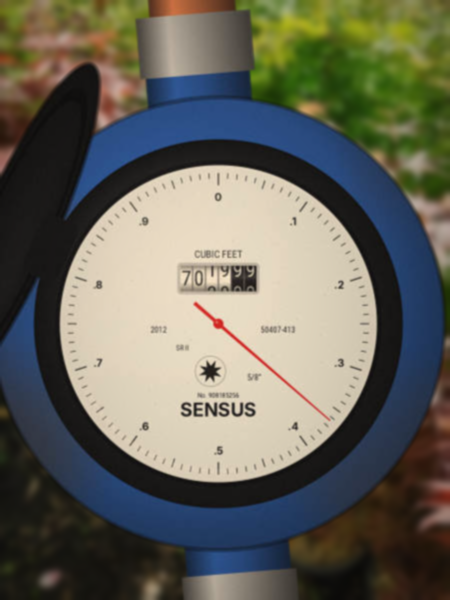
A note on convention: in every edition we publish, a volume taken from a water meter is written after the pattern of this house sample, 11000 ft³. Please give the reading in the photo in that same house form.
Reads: 701999.36 ft³
